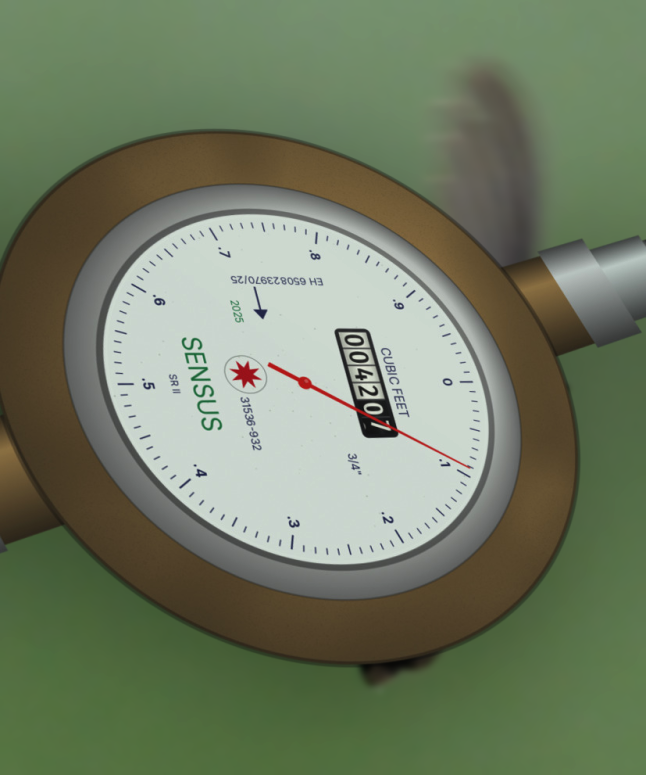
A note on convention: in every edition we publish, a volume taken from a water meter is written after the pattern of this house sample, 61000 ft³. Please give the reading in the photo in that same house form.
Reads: 4207.09 ft³
